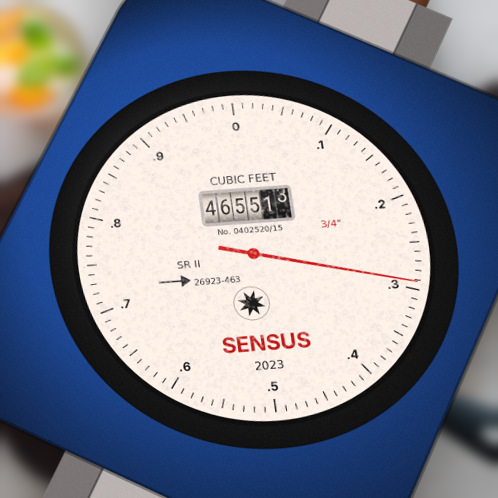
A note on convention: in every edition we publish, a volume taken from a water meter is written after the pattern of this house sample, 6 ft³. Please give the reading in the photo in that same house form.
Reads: 465513.29 ft³
